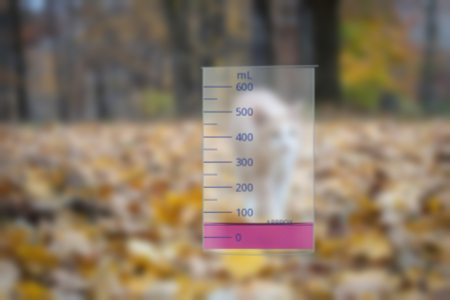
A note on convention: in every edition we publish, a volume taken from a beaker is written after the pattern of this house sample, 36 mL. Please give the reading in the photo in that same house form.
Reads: 50 mL
